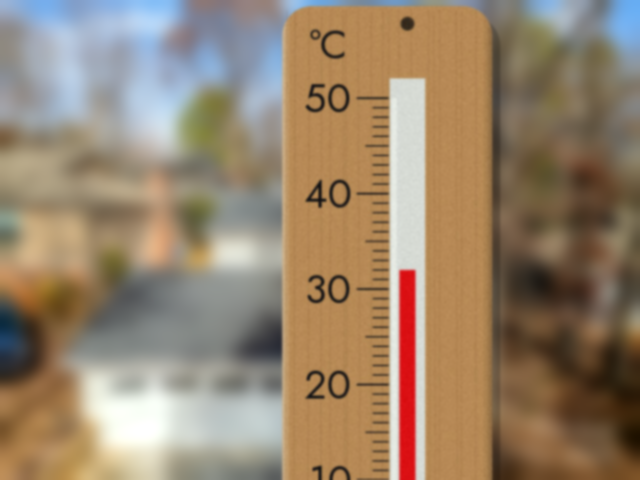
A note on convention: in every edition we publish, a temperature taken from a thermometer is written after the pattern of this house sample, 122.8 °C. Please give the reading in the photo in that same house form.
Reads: 32 °C
